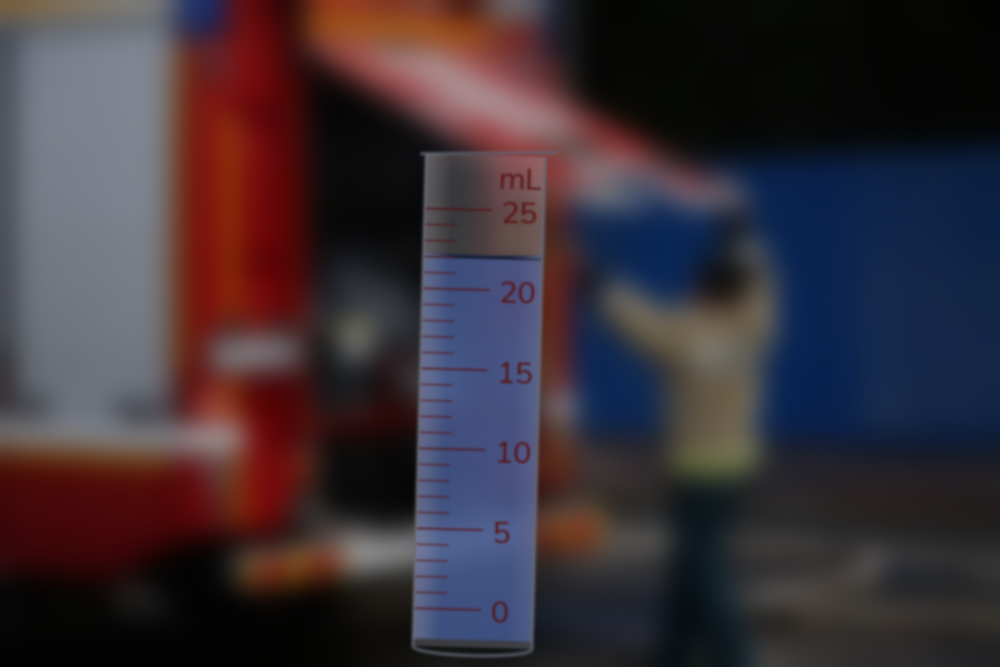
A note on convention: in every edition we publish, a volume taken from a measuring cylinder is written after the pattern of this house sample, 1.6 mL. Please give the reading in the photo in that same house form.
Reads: 22 mL
